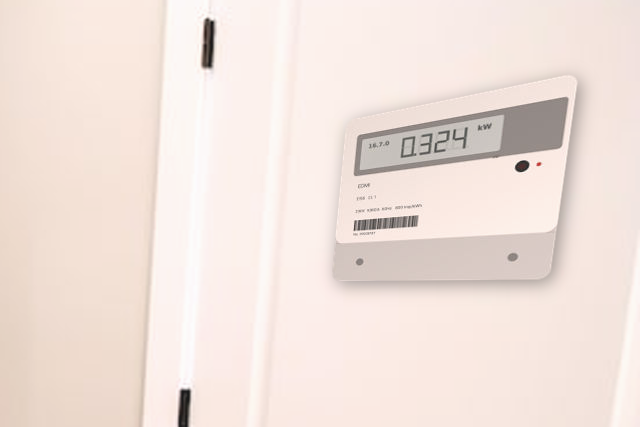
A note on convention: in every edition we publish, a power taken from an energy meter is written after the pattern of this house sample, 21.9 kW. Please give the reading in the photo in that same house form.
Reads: 0.324 kW
